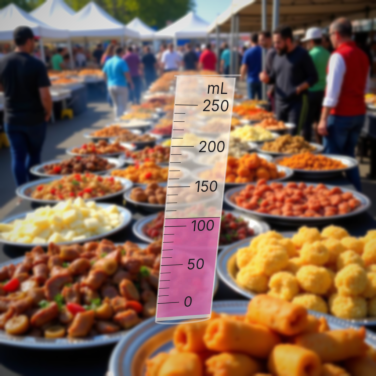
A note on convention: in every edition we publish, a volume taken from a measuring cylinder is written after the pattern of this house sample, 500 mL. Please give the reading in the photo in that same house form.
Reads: 110 mL
